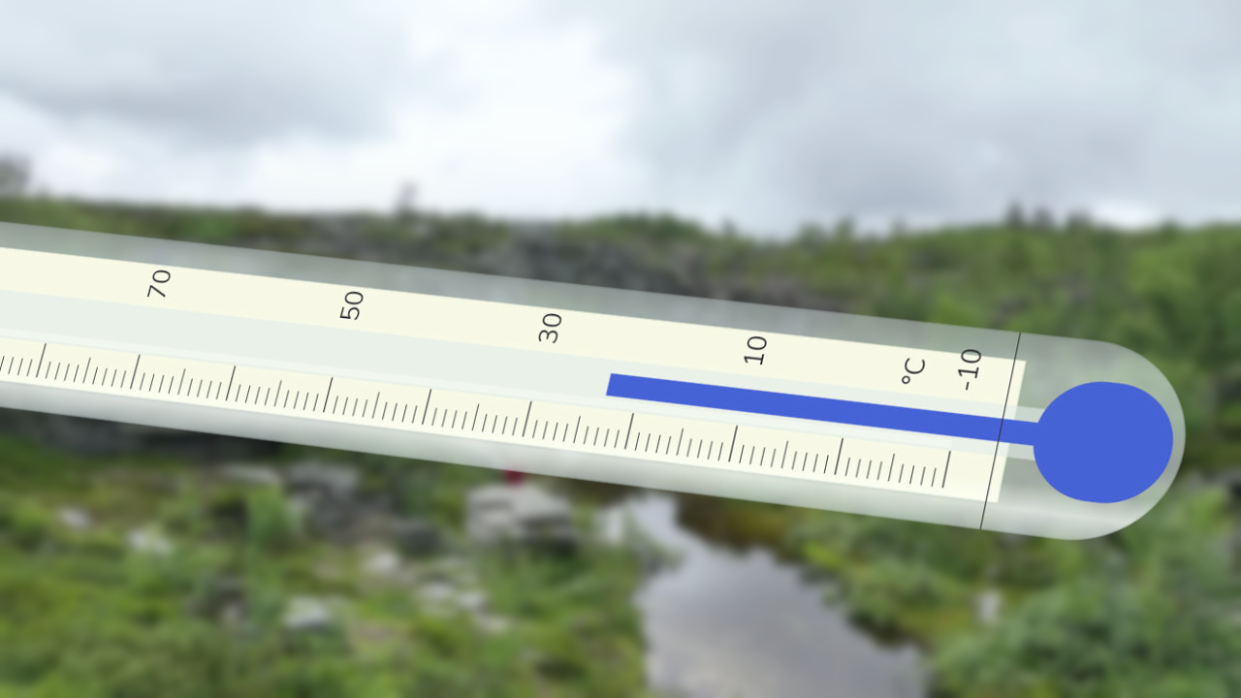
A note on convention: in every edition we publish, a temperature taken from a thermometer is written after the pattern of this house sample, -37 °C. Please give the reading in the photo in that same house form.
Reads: 23 °C
